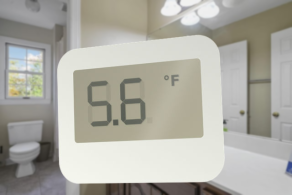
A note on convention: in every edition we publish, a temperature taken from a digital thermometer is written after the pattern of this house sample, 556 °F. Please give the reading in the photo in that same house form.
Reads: 5.6 °F
